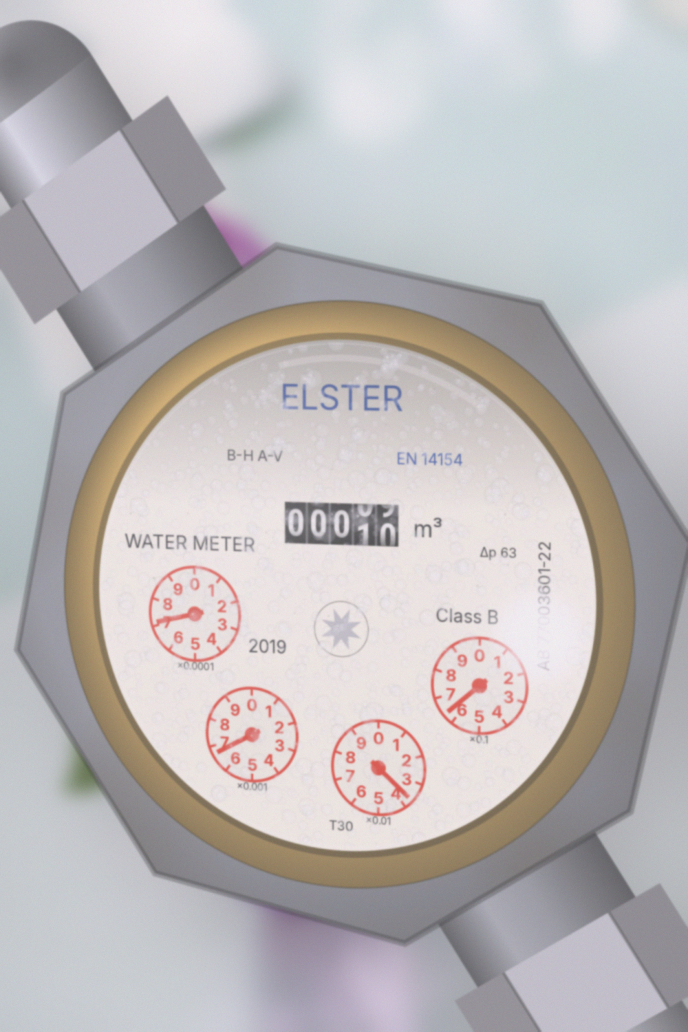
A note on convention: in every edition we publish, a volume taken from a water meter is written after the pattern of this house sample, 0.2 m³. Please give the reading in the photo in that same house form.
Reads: 9.6367 m³
